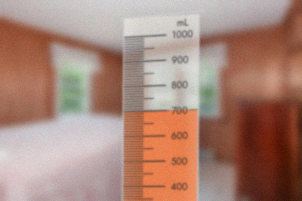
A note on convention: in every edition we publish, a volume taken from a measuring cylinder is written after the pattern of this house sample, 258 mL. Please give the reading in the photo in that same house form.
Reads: 700 mL
